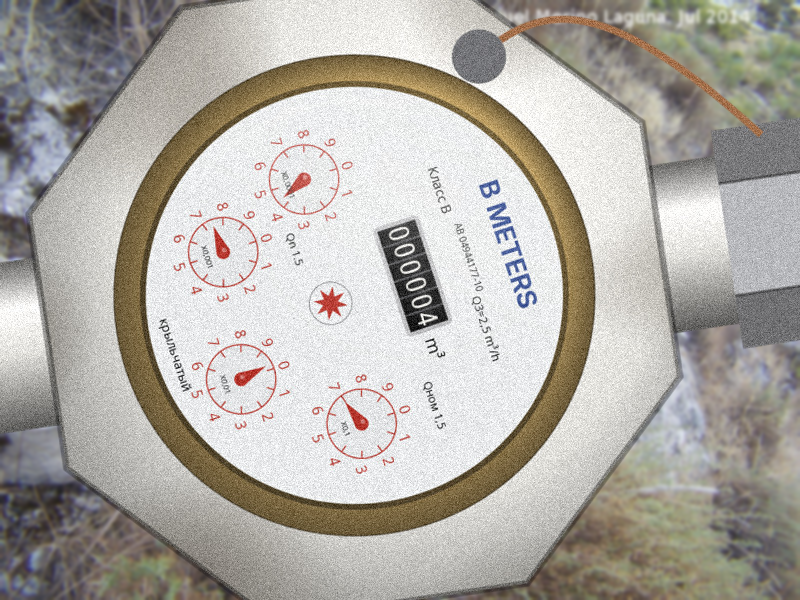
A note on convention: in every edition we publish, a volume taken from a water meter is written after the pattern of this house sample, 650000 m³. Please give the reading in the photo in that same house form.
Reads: 4.6974 m³
